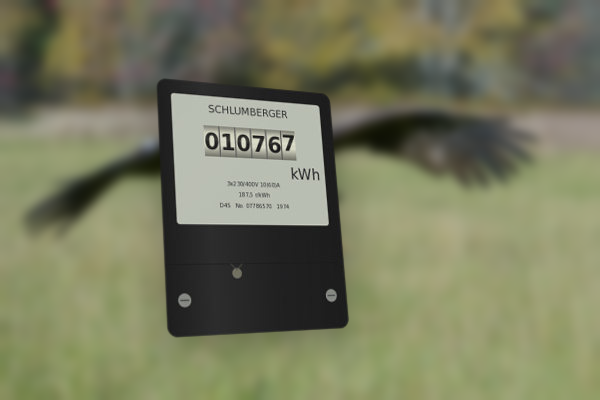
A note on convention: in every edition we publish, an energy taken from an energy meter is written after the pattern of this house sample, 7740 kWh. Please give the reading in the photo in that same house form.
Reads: 10767 kWh
